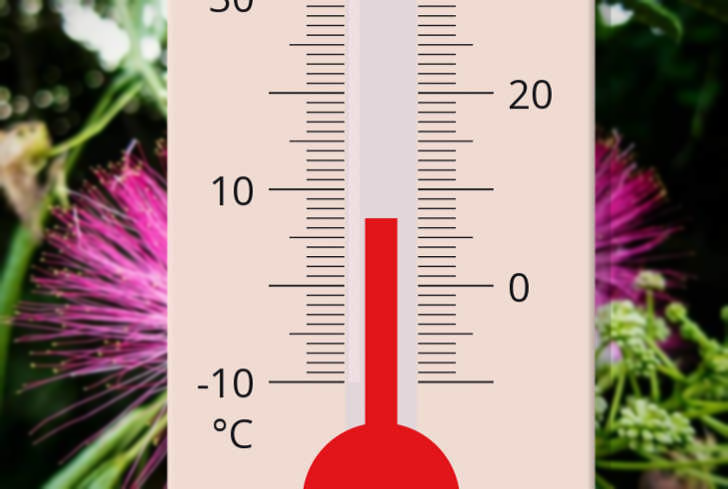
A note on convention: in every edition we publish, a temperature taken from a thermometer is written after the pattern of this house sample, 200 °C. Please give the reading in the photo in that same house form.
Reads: 7 °C
